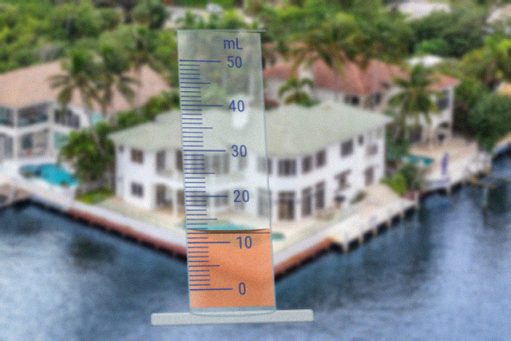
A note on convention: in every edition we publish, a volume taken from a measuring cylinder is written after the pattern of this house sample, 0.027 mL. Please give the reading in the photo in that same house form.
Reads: 12 mL
